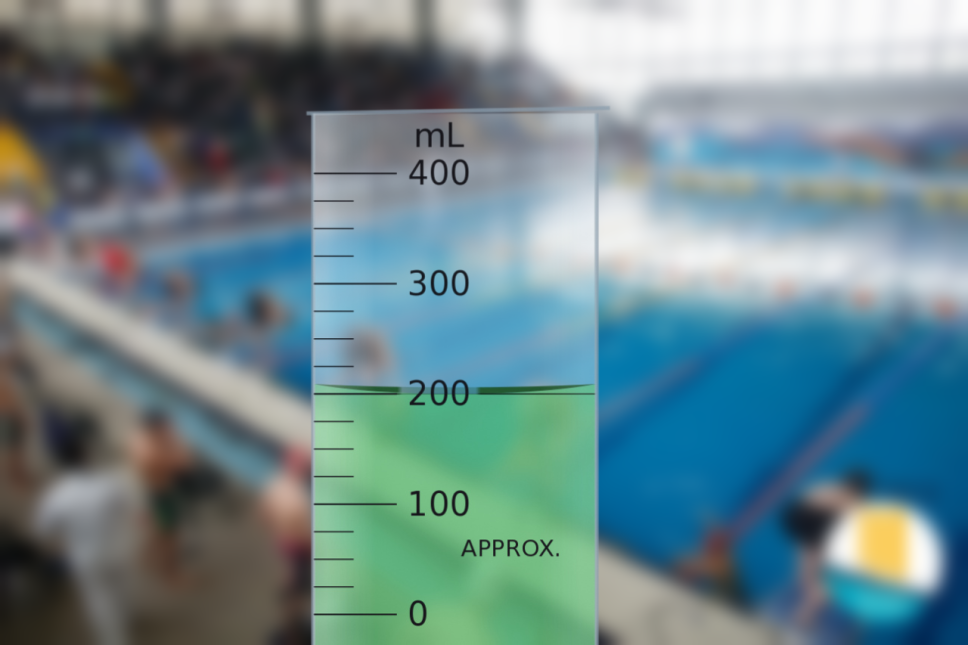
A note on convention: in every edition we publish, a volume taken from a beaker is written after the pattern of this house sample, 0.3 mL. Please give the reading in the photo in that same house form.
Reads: 200 mL
